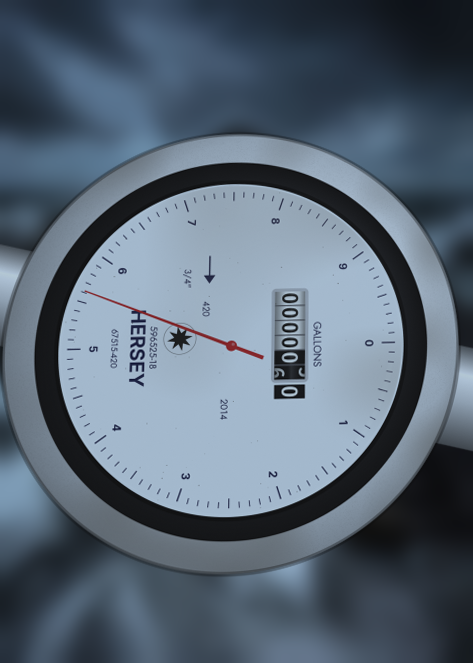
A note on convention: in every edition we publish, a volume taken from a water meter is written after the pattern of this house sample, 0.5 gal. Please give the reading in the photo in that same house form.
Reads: 55.6 gal
